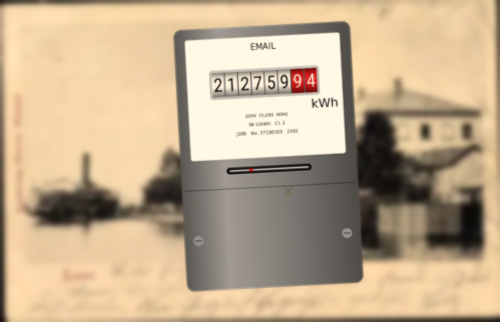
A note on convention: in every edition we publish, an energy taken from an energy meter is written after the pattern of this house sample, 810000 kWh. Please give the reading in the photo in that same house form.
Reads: 212759.94 kWh
